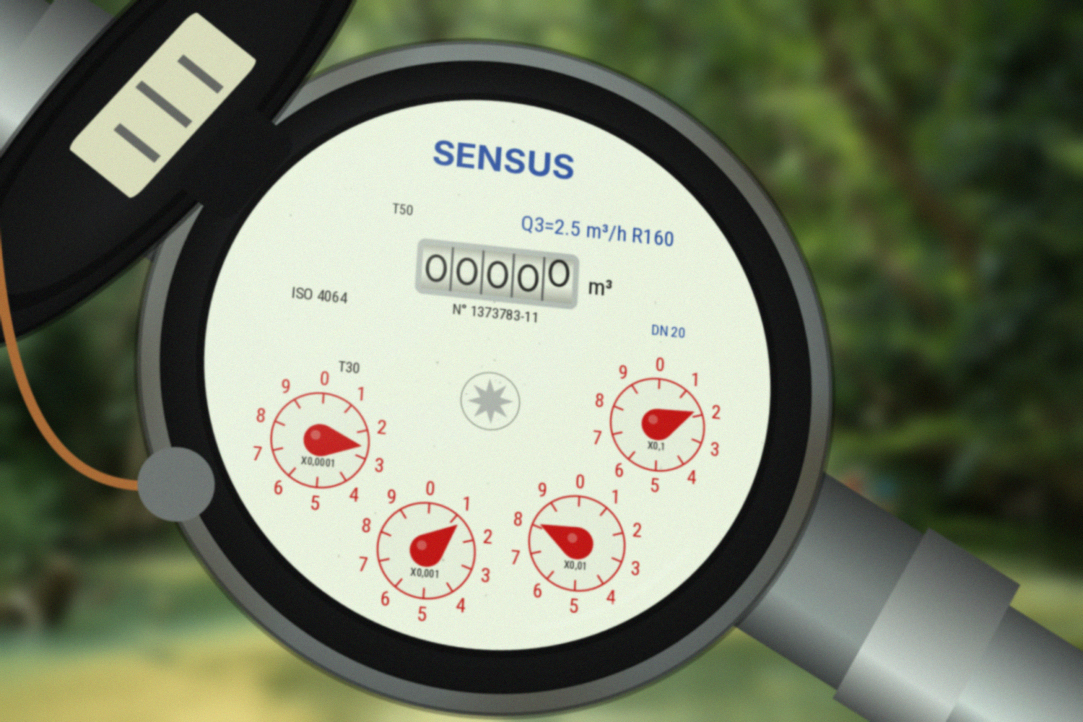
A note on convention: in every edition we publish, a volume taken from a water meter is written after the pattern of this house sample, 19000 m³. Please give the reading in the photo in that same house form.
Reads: 0.1812 m³
